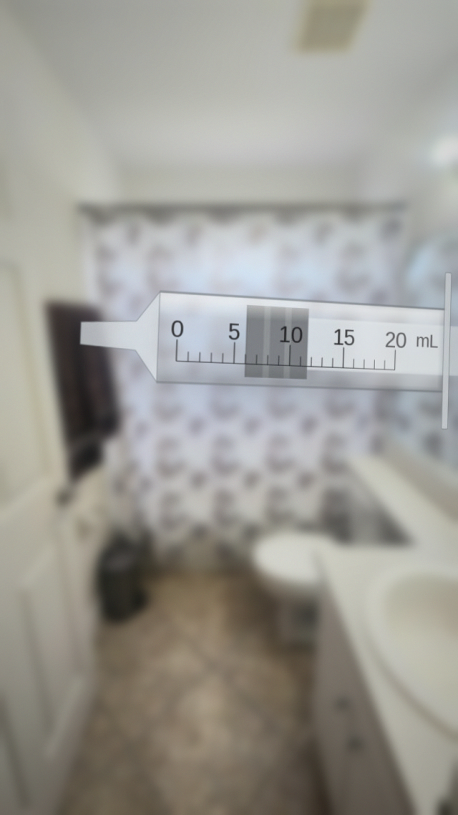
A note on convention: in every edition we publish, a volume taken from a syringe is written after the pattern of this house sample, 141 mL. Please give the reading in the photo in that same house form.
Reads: 6 mL
